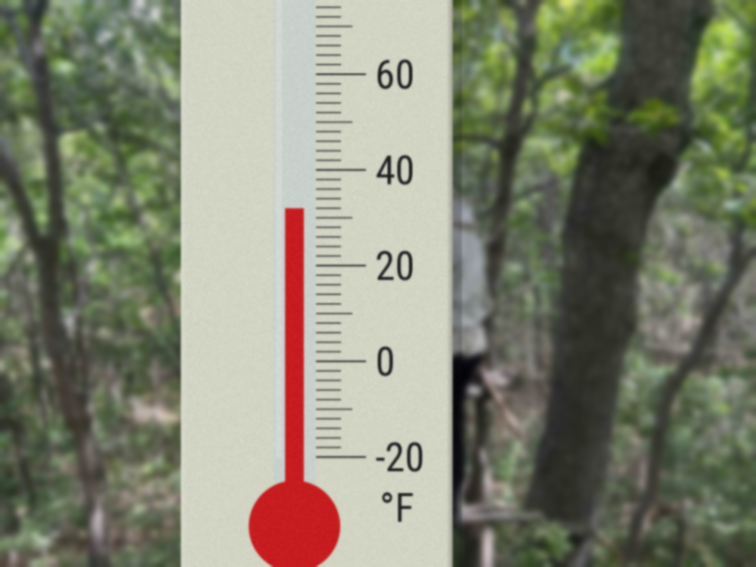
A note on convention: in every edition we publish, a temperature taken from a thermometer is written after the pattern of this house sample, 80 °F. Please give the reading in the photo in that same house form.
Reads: 32 °F
